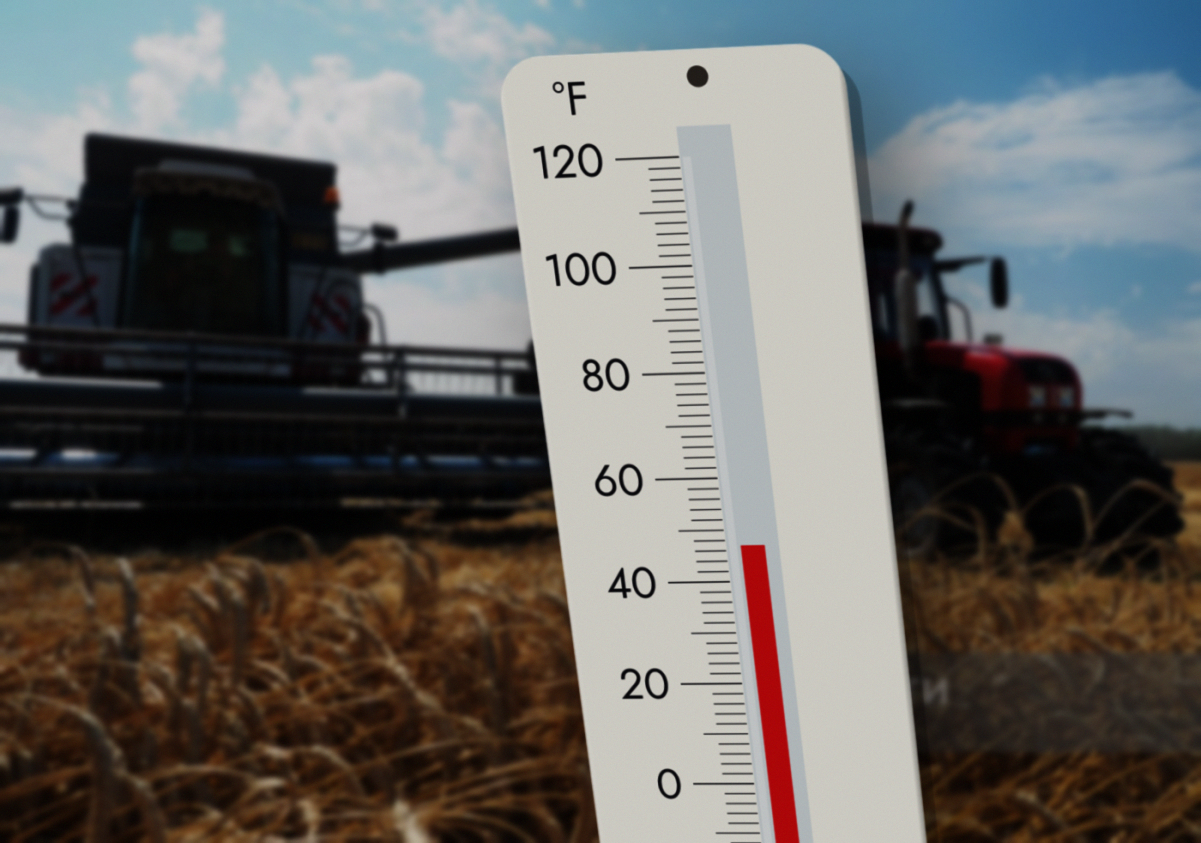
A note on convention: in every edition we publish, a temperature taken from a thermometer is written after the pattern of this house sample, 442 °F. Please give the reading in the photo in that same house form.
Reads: 47 °F
